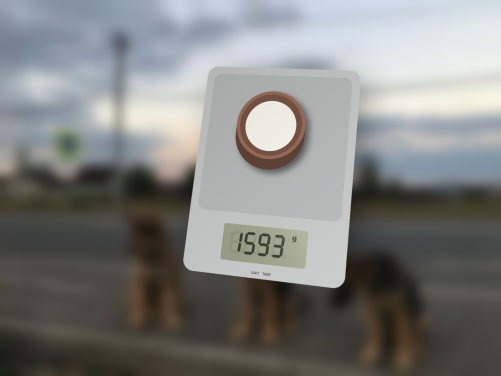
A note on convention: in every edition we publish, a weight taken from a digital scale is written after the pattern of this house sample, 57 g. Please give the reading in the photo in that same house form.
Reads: 1593 g
